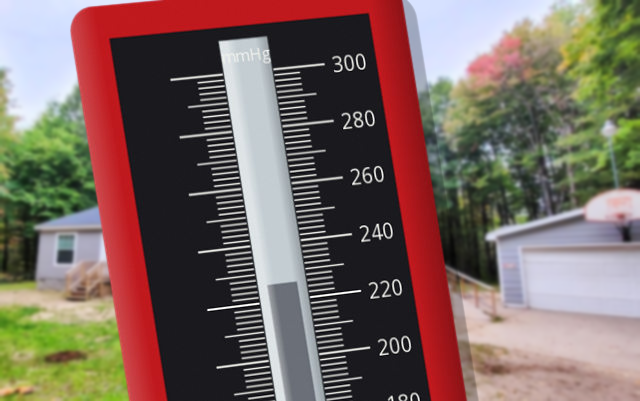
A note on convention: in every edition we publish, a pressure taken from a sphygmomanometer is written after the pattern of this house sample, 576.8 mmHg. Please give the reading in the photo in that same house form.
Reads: 226 mmHg
